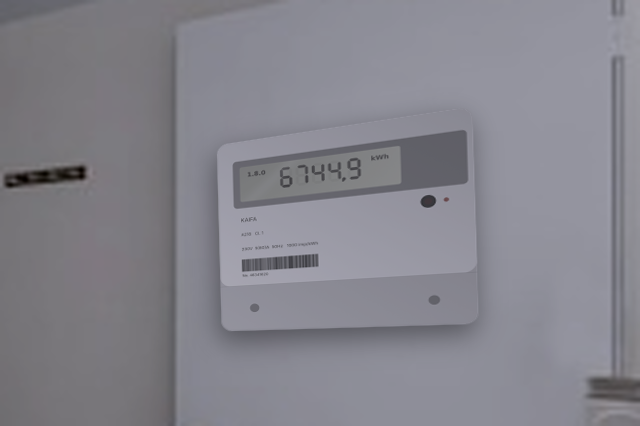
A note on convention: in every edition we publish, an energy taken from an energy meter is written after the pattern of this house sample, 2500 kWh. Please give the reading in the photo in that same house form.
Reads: 6744.9 kWh
